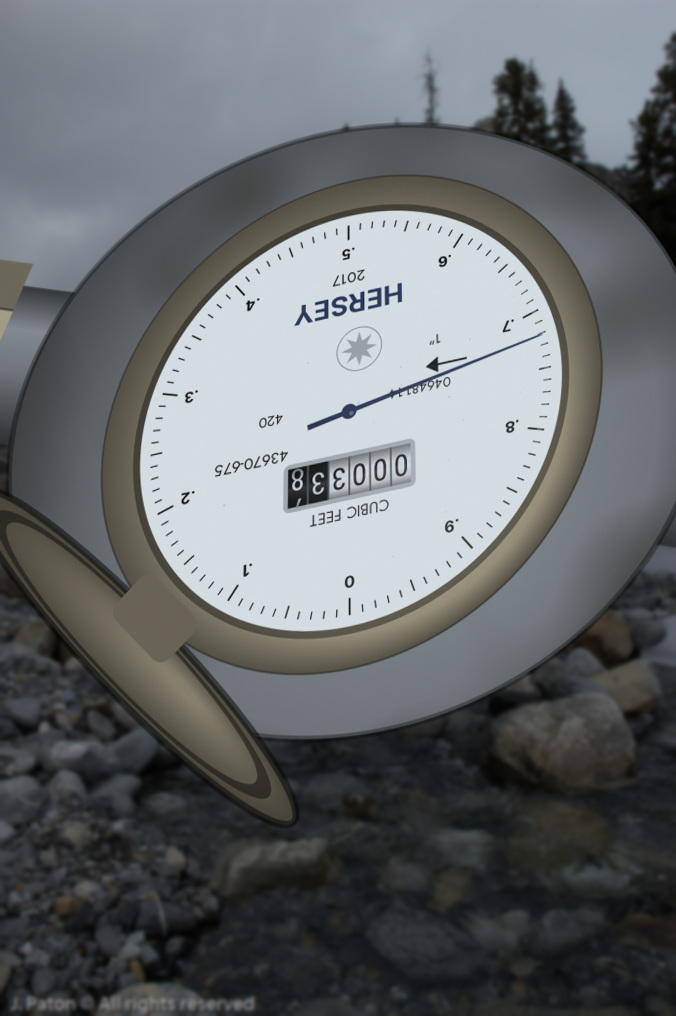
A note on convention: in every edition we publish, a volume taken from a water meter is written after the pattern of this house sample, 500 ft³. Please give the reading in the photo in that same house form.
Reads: 337.72 ft³
